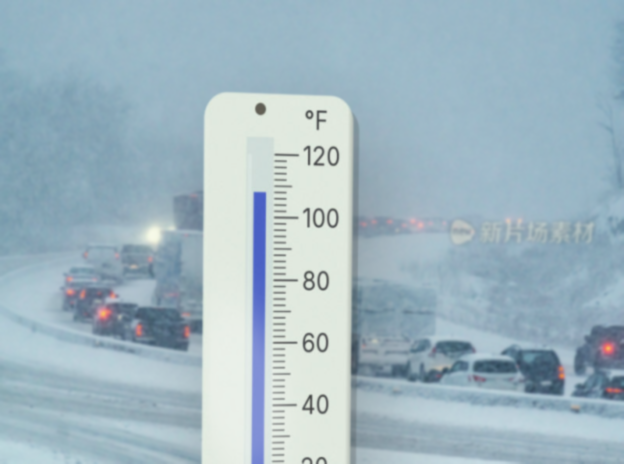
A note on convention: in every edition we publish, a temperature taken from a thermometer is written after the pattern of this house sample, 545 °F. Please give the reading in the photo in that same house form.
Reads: 108 °F
